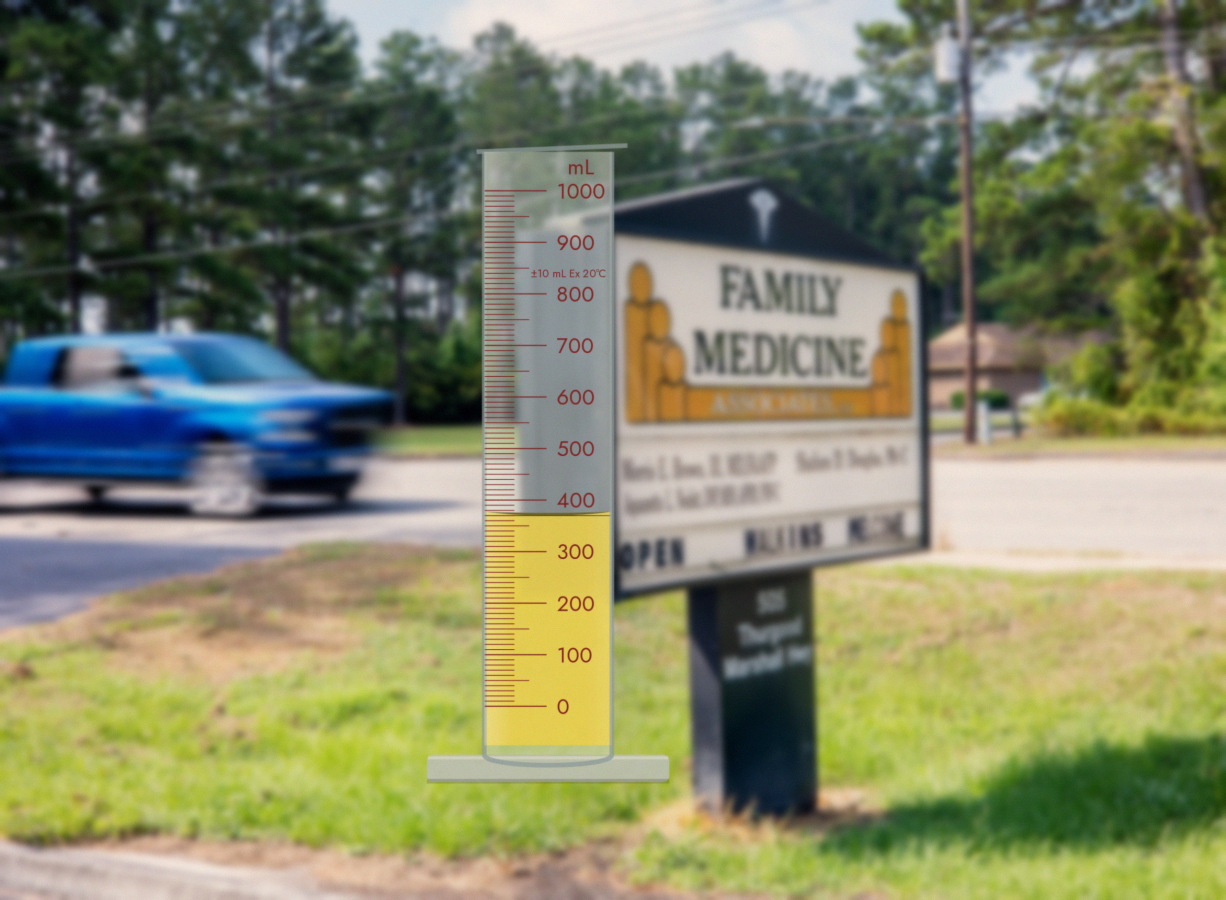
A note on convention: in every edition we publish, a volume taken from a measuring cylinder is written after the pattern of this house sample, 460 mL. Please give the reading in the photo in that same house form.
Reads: 370 mL
